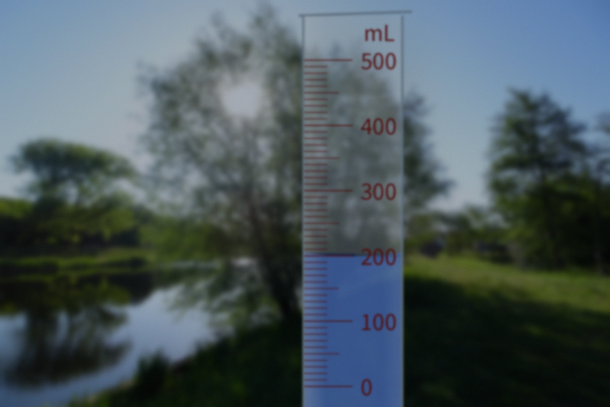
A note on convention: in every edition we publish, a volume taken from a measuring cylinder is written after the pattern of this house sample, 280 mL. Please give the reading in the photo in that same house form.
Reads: 200 mL
